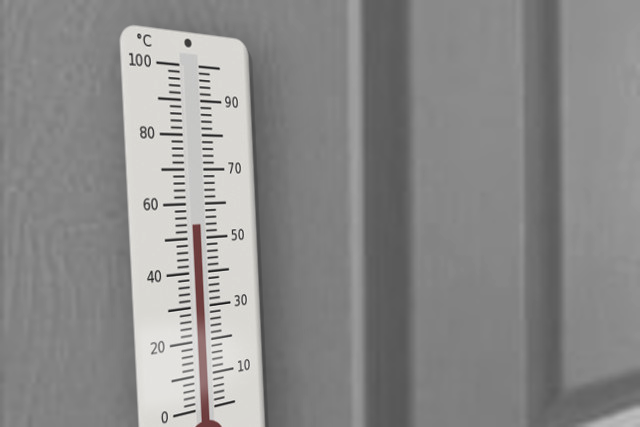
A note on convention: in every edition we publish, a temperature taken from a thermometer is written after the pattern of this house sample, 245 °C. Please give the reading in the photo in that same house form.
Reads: 54 °C
